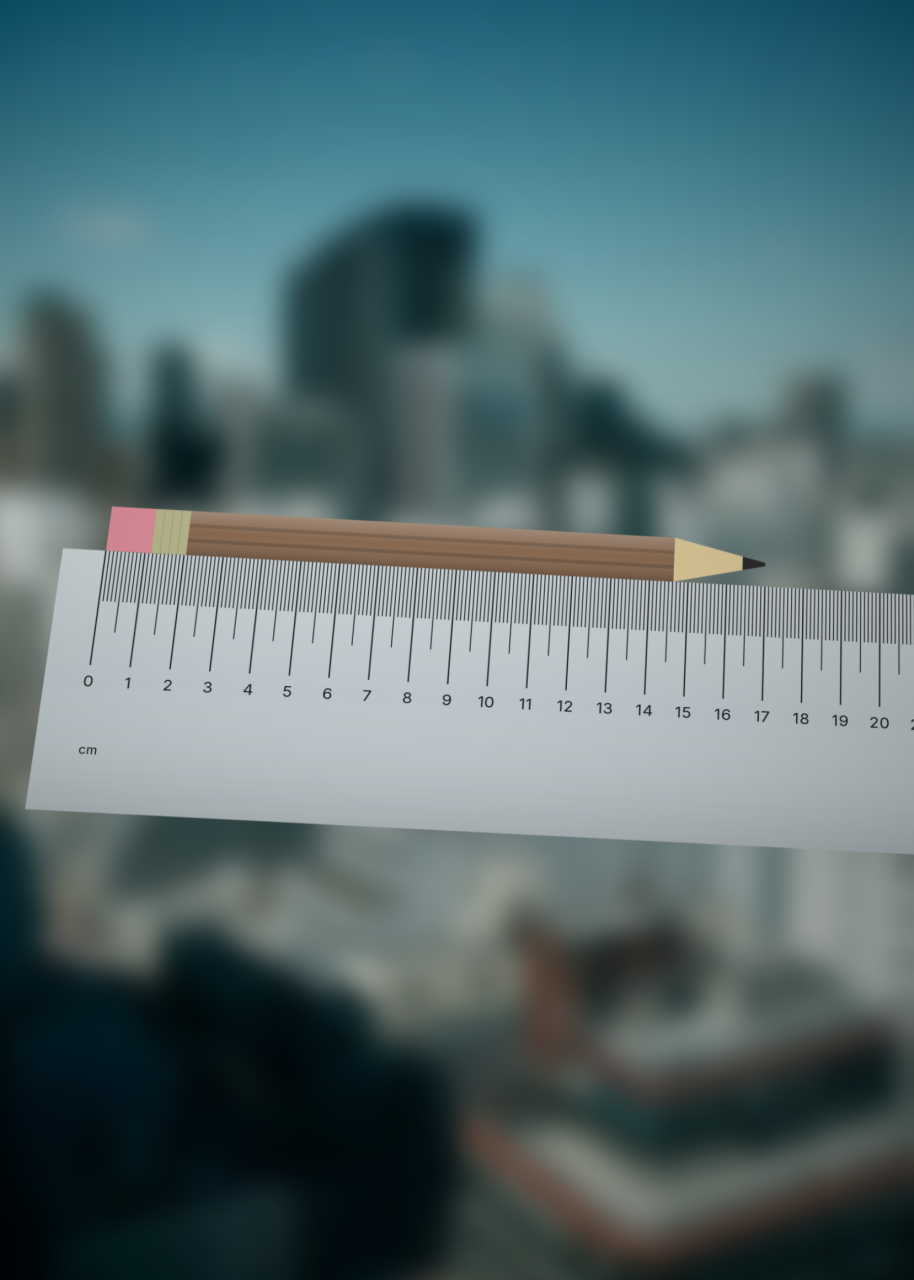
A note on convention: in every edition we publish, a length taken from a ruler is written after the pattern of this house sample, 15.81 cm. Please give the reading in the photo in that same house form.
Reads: 17 cm
